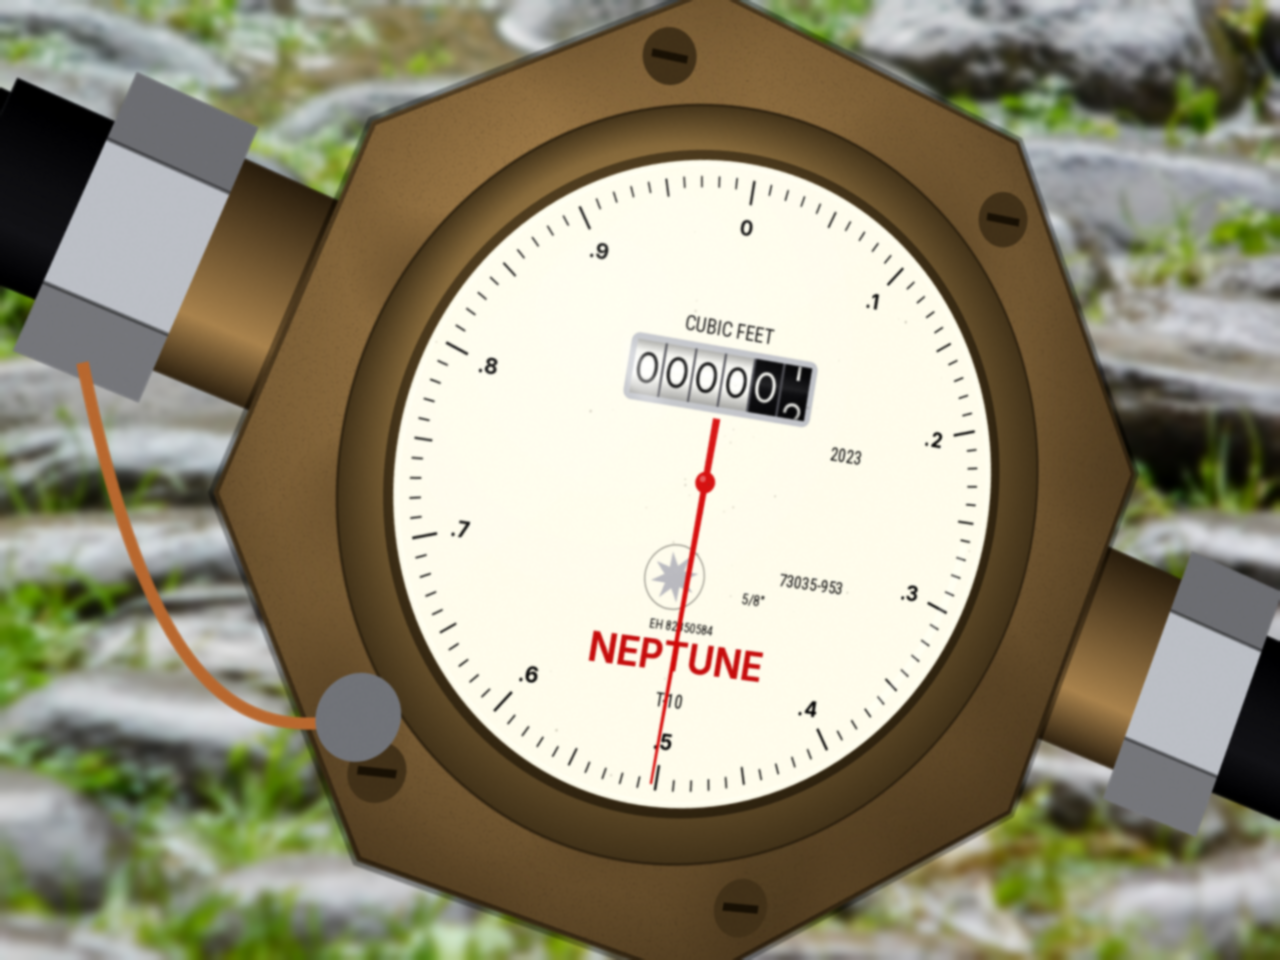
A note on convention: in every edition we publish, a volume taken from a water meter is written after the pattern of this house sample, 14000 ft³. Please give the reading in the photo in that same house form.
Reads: 1.50 ft³
